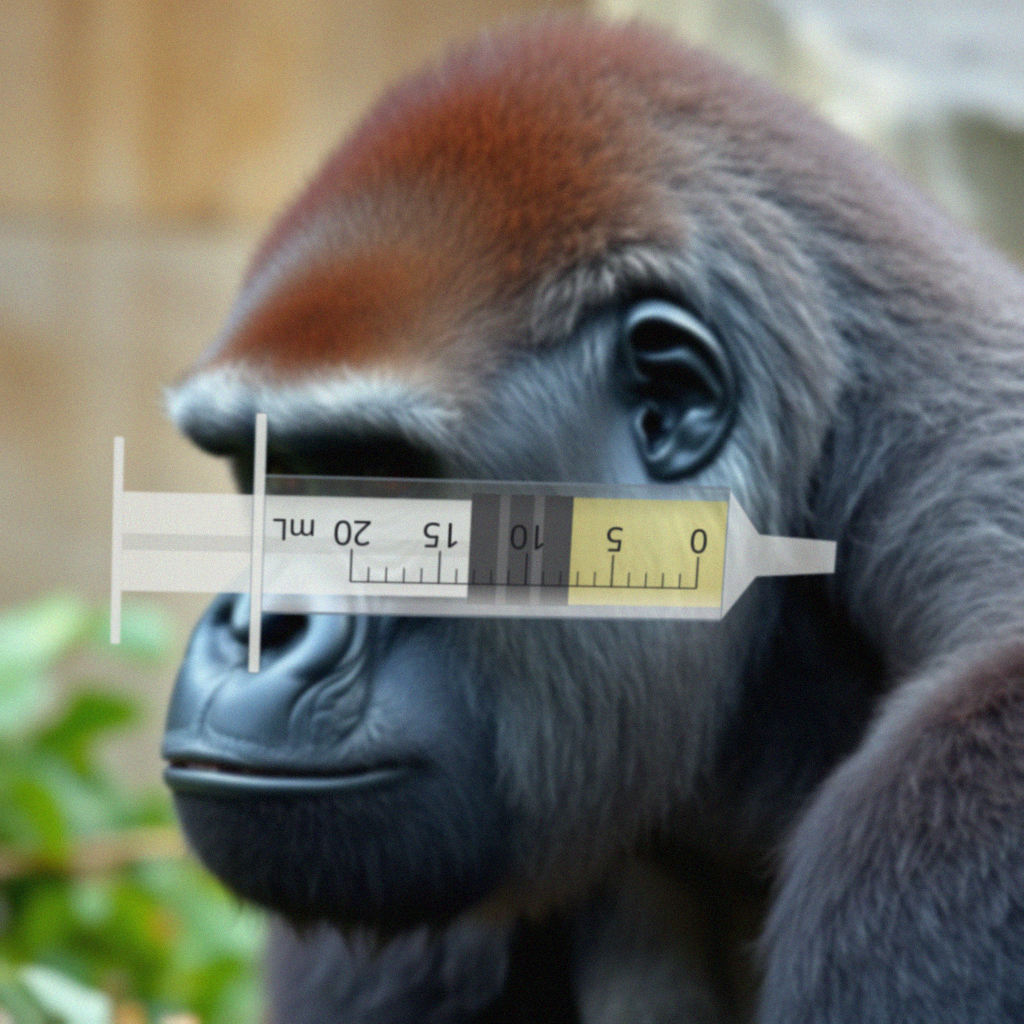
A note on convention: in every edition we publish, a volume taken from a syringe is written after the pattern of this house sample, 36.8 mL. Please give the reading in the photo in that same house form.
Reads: 7.5 mL
